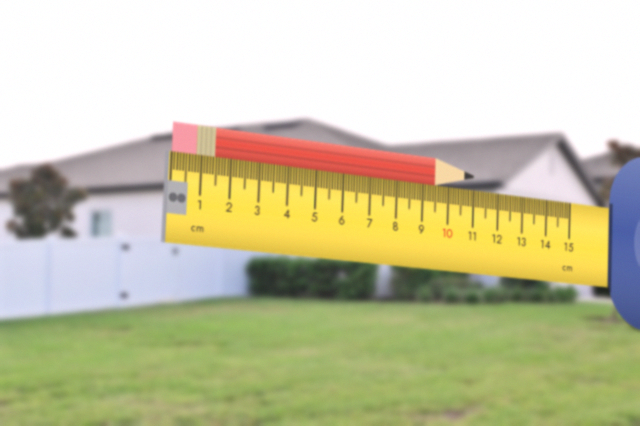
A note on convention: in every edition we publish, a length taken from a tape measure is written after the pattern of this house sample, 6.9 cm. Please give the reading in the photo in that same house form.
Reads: 11 cm
